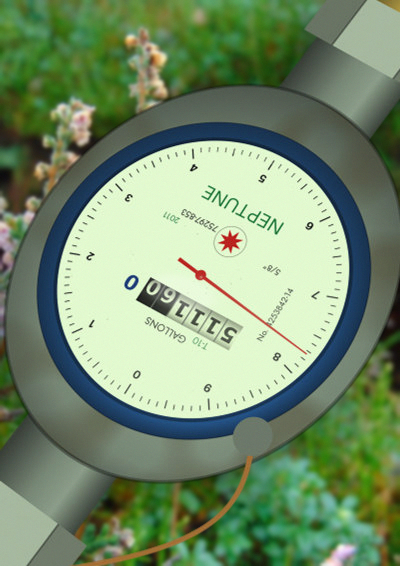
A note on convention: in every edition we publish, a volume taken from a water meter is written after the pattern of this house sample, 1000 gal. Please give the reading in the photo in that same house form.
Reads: 5111597.7 gal
